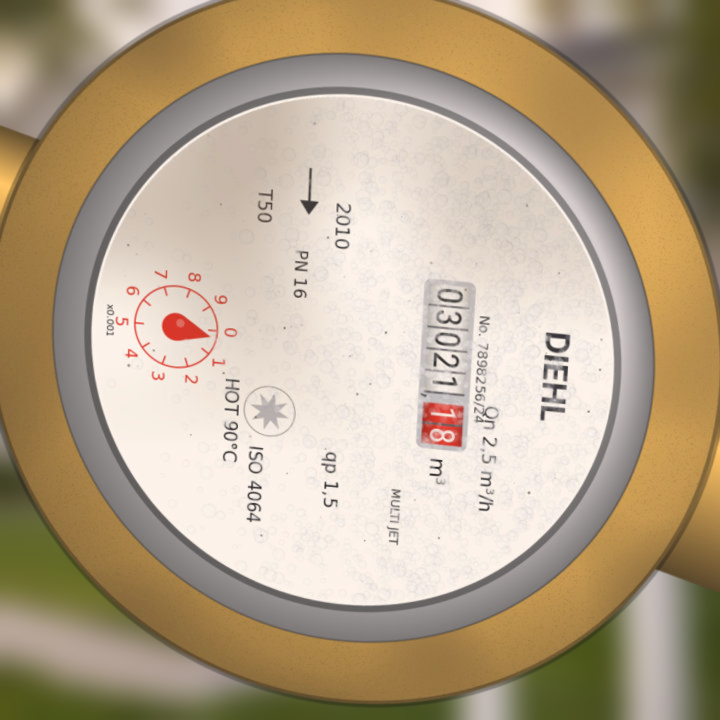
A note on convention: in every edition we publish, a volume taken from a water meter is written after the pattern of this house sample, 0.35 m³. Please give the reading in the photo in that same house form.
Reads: 3021.180 m³
